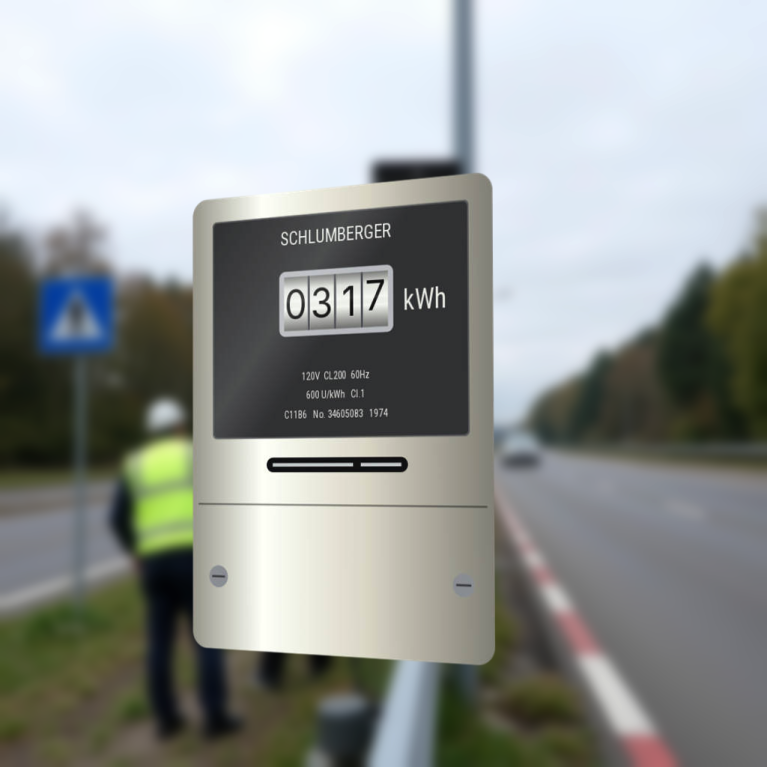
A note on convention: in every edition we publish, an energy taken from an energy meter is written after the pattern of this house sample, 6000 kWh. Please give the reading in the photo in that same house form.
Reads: 317 kWh
